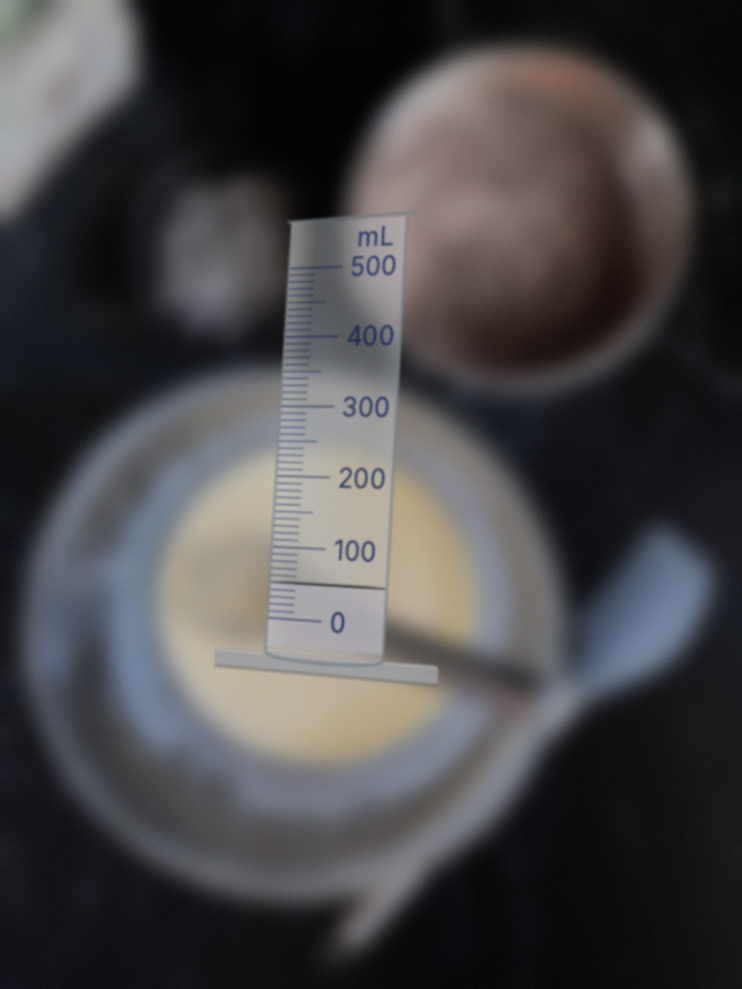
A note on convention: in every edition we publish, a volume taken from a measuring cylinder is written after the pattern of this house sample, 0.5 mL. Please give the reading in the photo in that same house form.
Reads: 50 mL
